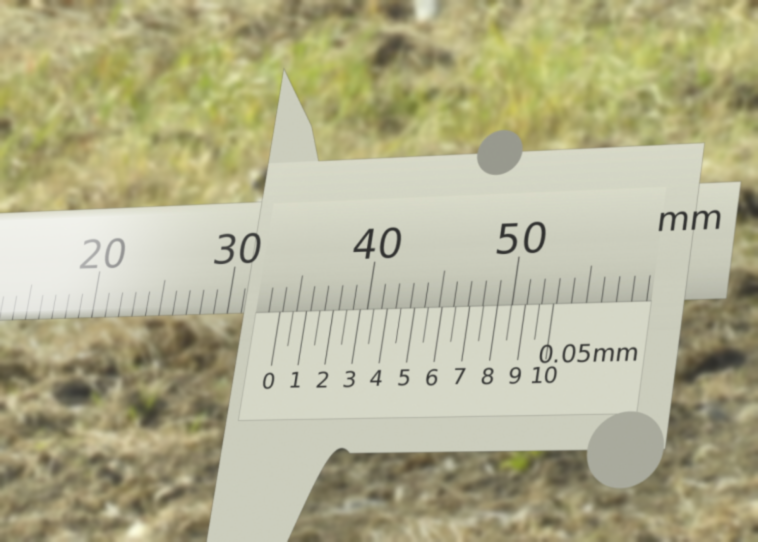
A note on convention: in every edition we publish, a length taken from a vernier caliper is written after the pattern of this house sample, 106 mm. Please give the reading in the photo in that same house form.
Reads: 33.8 mm
